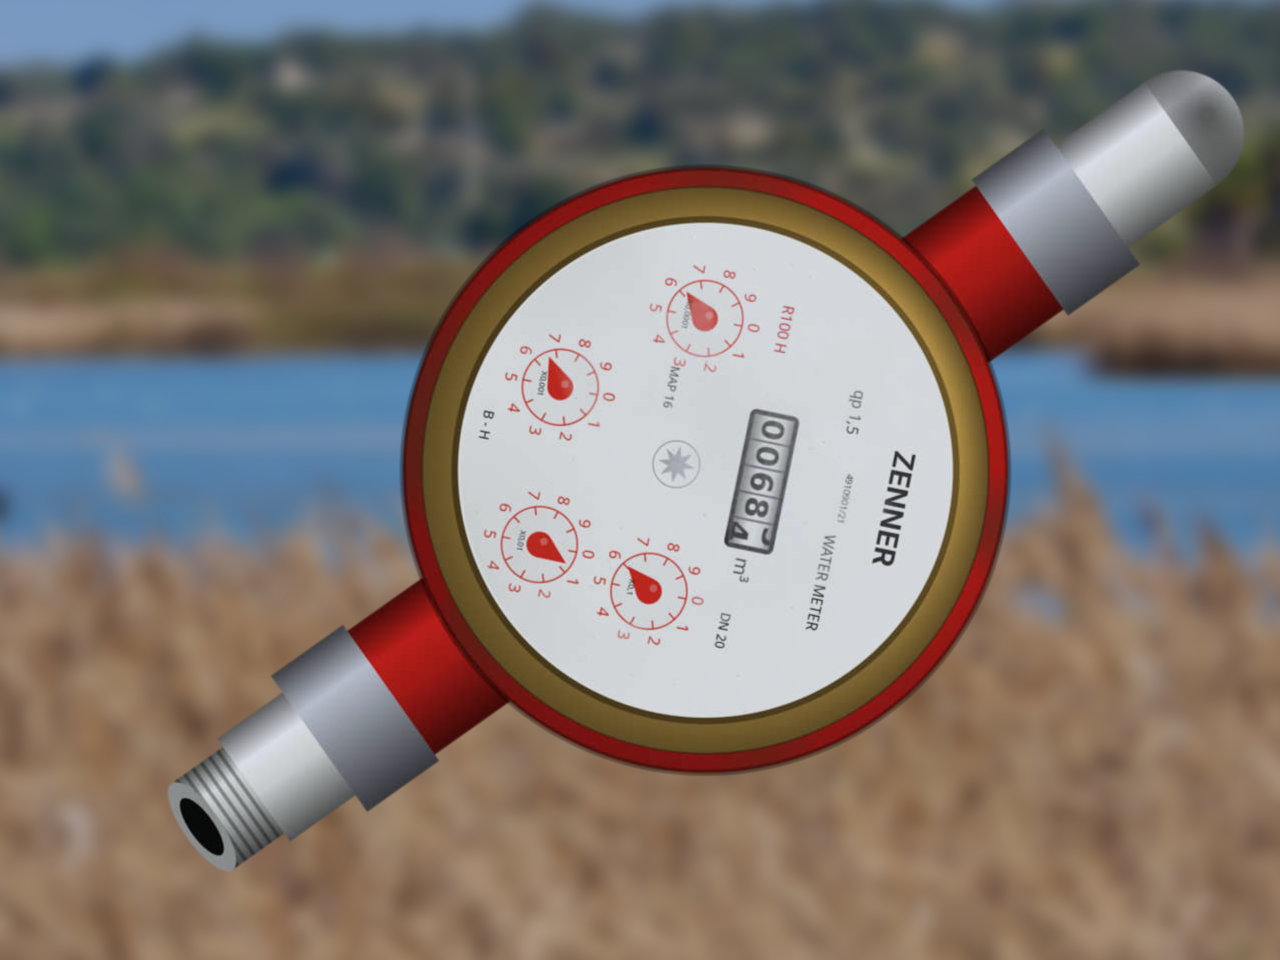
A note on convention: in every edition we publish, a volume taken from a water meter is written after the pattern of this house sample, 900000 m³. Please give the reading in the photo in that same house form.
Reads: 683.6066 m³
